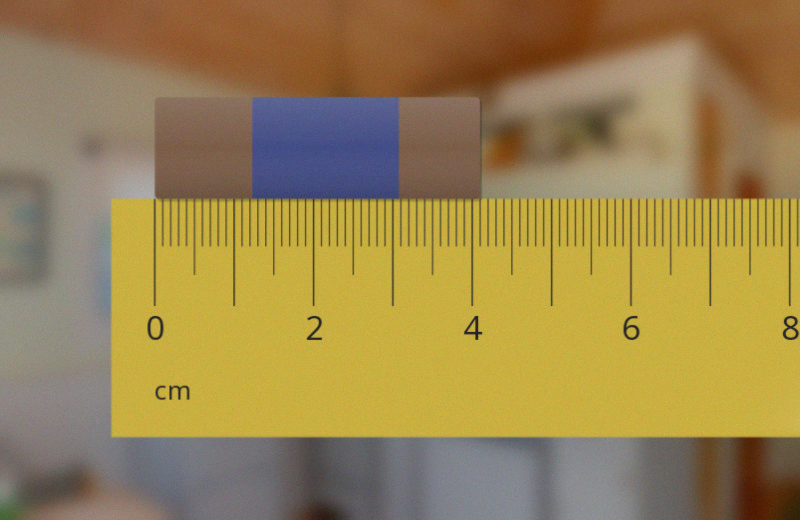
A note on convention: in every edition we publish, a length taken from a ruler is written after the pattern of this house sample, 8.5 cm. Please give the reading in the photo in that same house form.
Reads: 4.1 cm
